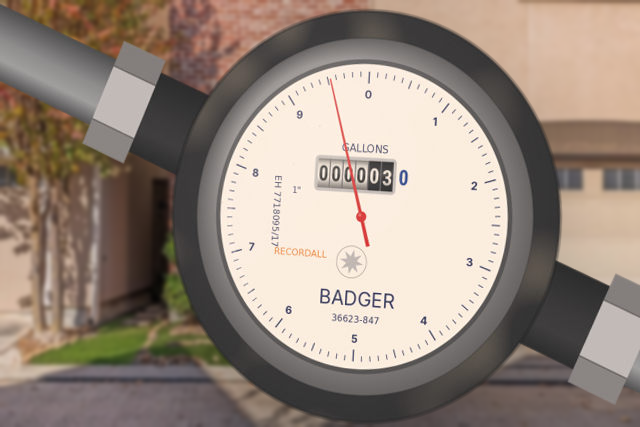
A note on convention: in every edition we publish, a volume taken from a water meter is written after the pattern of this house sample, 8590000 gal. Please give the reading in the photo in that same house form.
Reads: 29.5 gal
